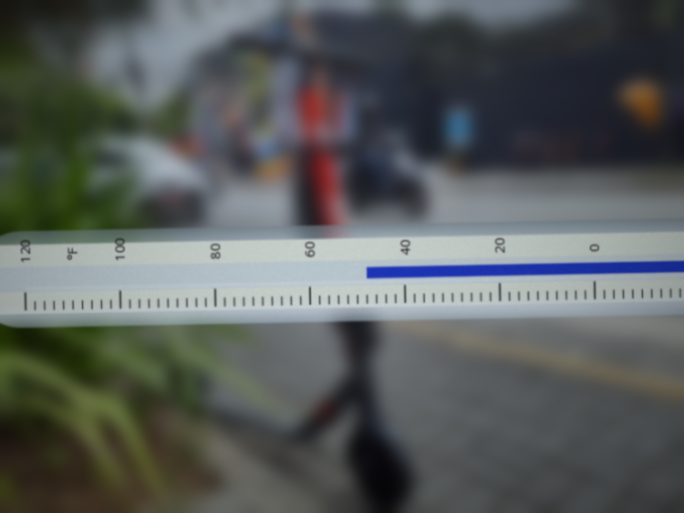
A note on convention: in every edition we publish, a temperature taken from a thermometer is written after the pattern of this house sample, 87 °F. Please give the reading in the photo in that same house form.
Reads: 48 °F
